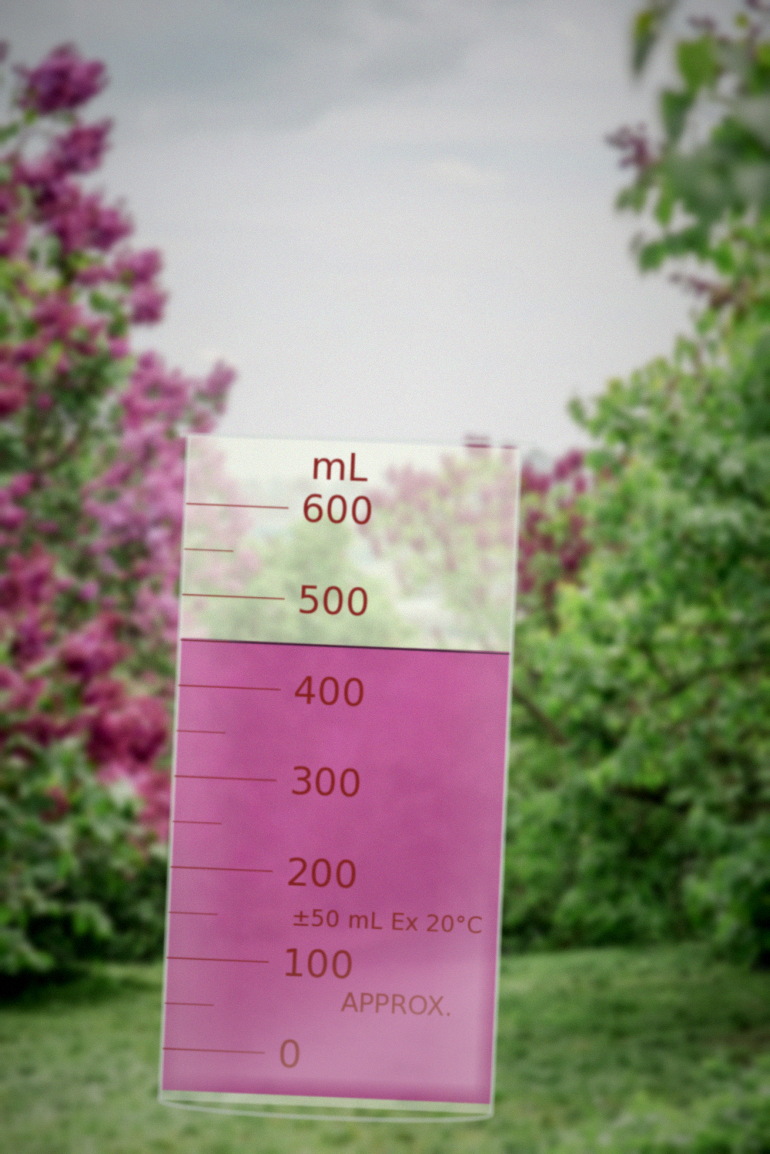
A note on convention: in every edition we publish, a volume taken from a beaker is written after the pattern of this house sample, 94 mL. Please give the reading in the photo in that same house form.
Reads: 450 mL
